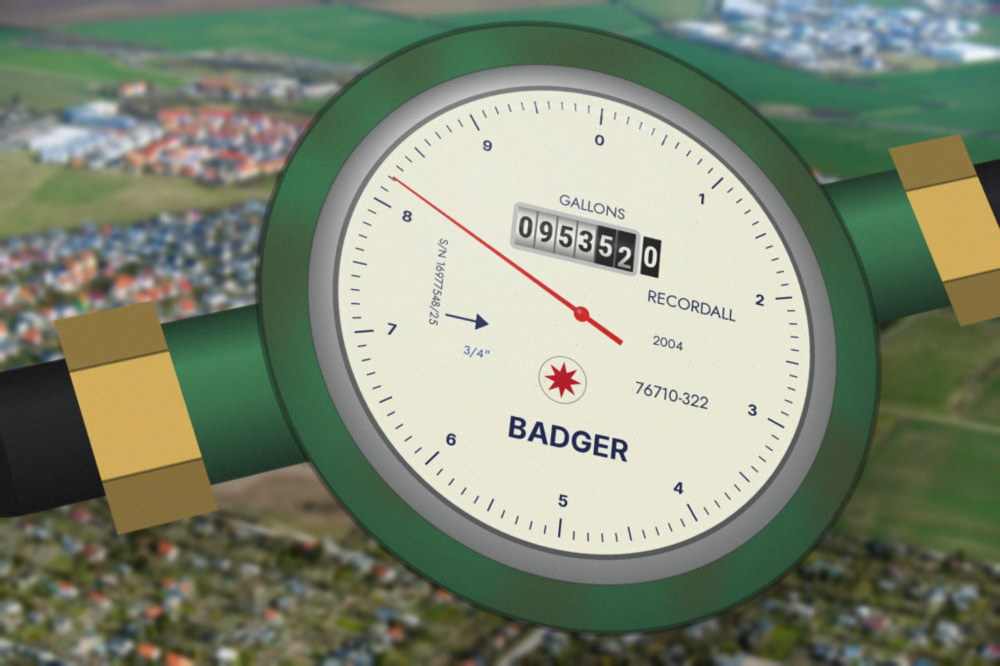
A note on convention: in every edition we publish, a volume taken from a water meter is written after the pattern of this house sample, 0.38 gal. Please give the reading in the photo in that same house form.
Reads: 953518.2 gal
